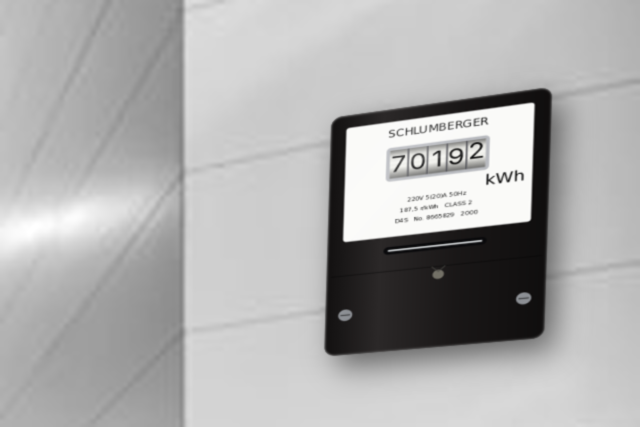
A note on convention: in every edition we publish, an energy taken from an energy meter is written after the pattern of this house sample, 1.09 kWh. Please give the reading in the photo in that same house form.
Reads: 70192 kWh
